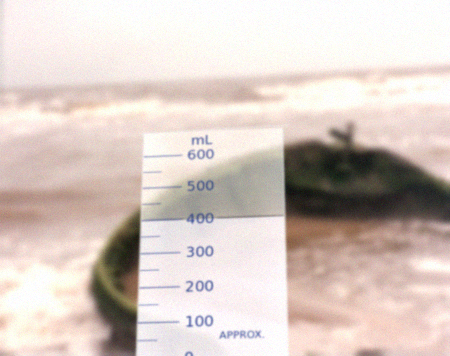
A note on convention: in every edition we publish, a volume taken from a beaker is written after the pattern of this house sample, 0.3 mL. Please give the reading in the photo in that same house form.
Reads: 400 mL
